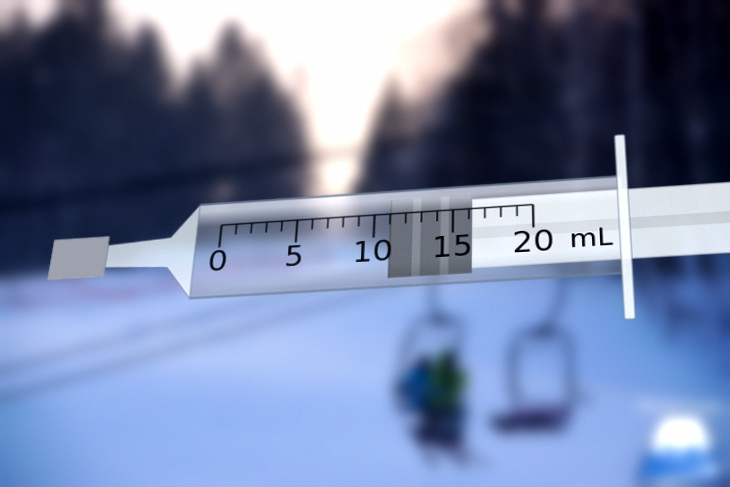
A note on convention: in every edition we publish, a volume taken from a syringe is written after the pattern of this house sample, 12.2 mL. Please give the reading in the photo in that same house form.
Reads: 11 mL
